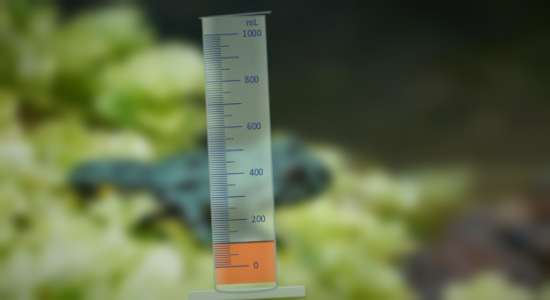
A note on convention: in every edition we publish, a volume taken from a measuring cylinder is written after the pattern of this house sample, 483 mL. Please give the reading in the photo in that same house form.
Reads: 100 mL
